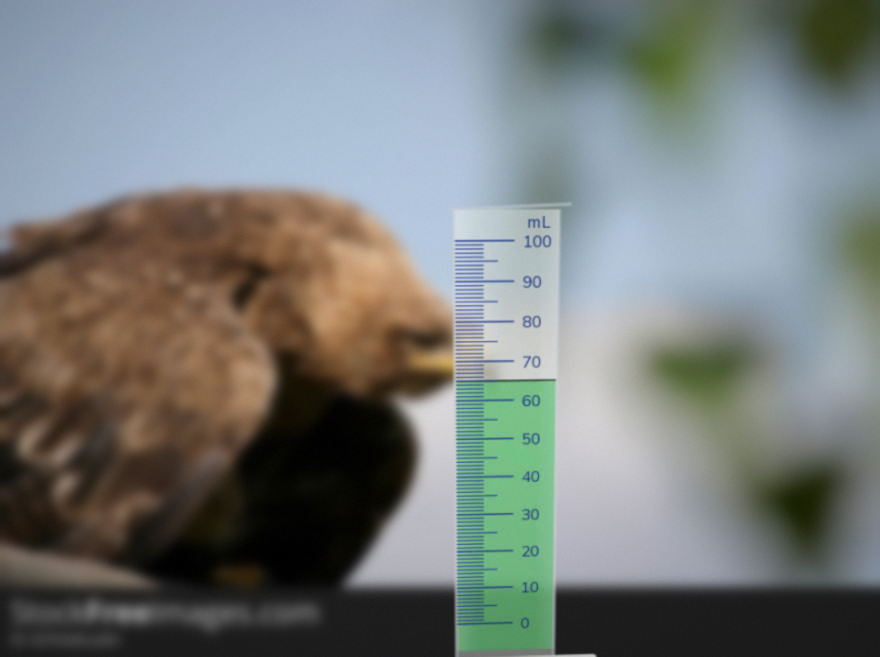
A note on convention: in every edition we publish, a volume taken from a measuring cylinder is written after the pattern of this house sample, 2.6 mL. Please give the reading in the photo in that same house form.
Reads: 65 mL
